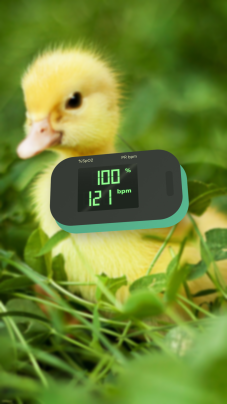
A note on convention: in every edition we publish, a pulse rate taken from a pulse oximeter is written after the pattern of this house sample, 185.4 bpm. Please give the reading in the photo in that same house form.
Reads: 121 bpm
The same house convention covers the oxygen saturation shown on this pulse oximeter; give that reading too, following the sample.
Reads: 100 %
